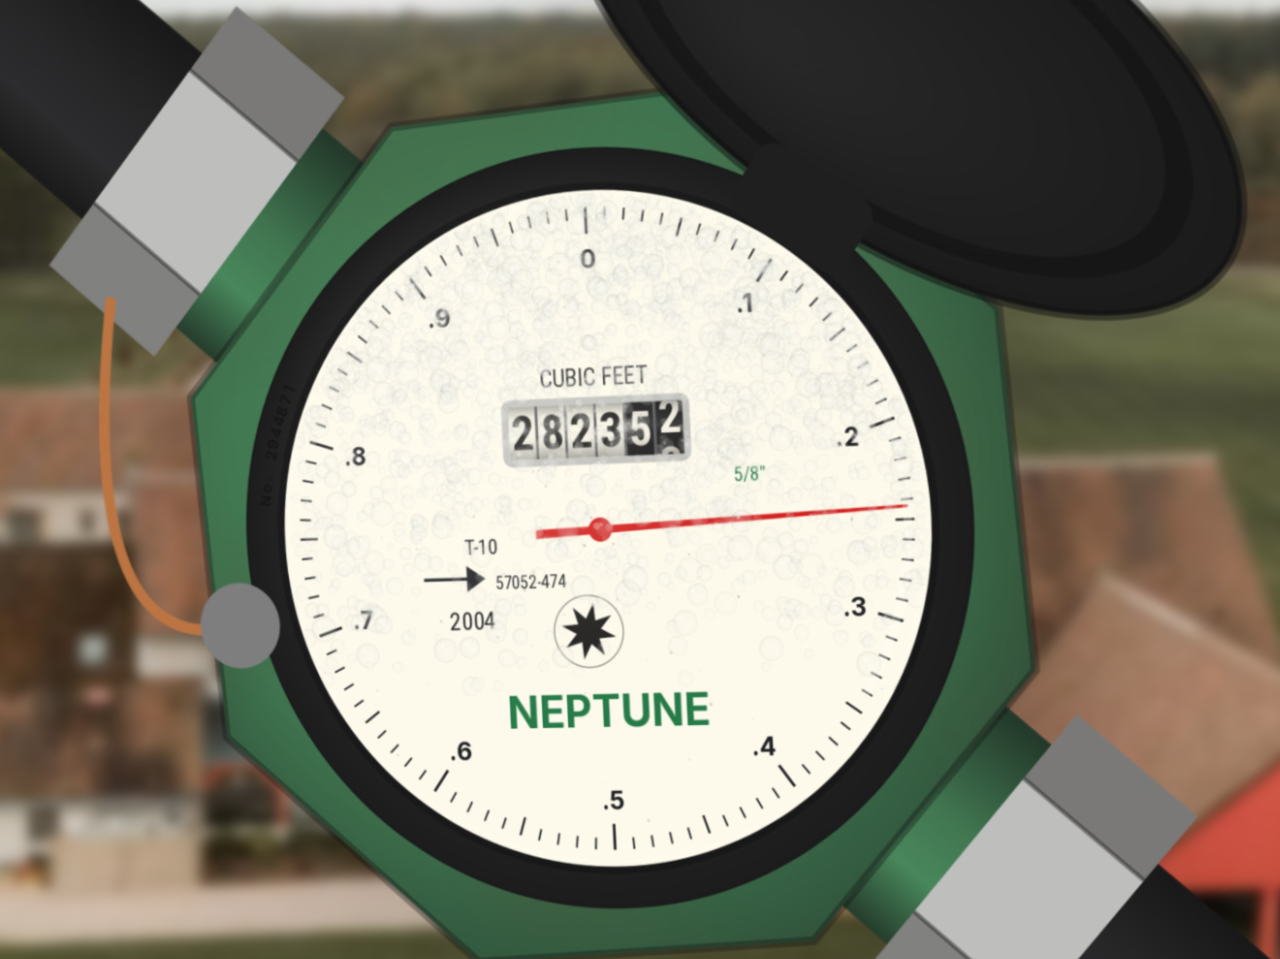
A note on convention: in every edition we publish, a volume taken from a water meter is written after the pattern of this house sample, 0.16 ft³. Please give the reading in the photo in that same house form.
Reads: 282352.24 ft³
